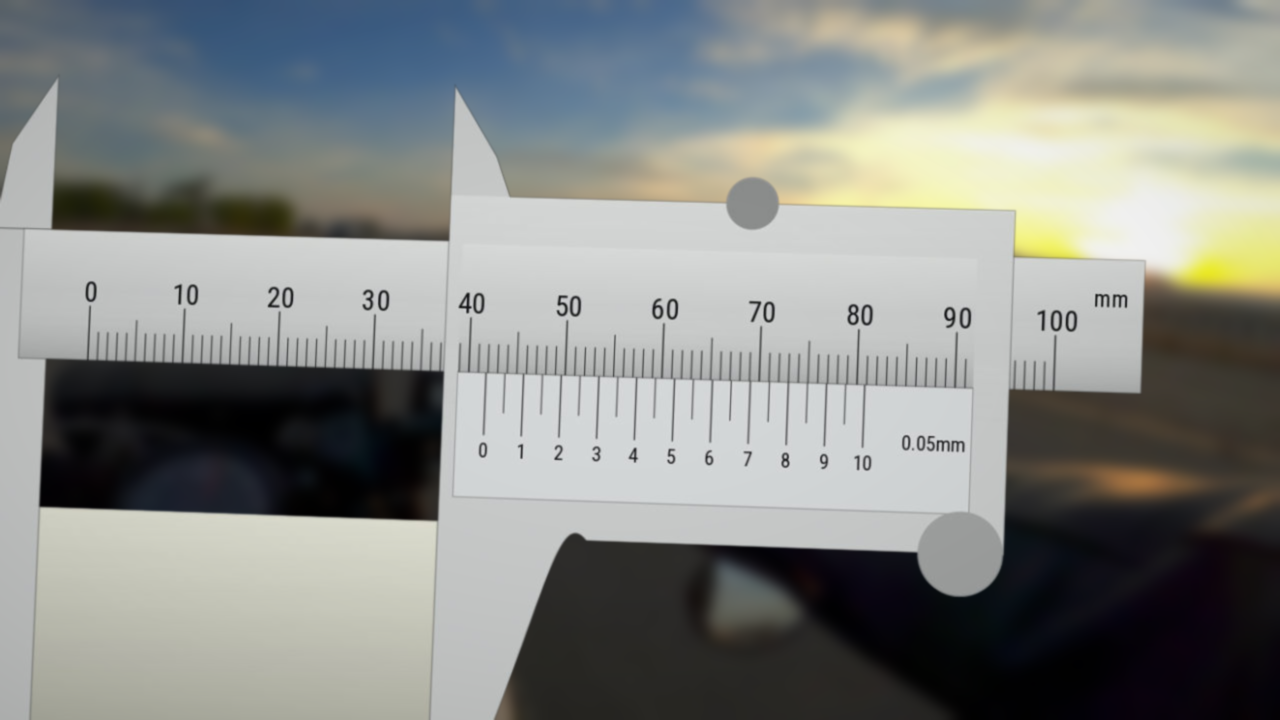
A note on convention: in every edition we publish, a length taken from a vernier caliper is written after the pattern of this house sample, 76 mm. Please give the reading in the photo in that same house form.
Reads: 41.8 mm
